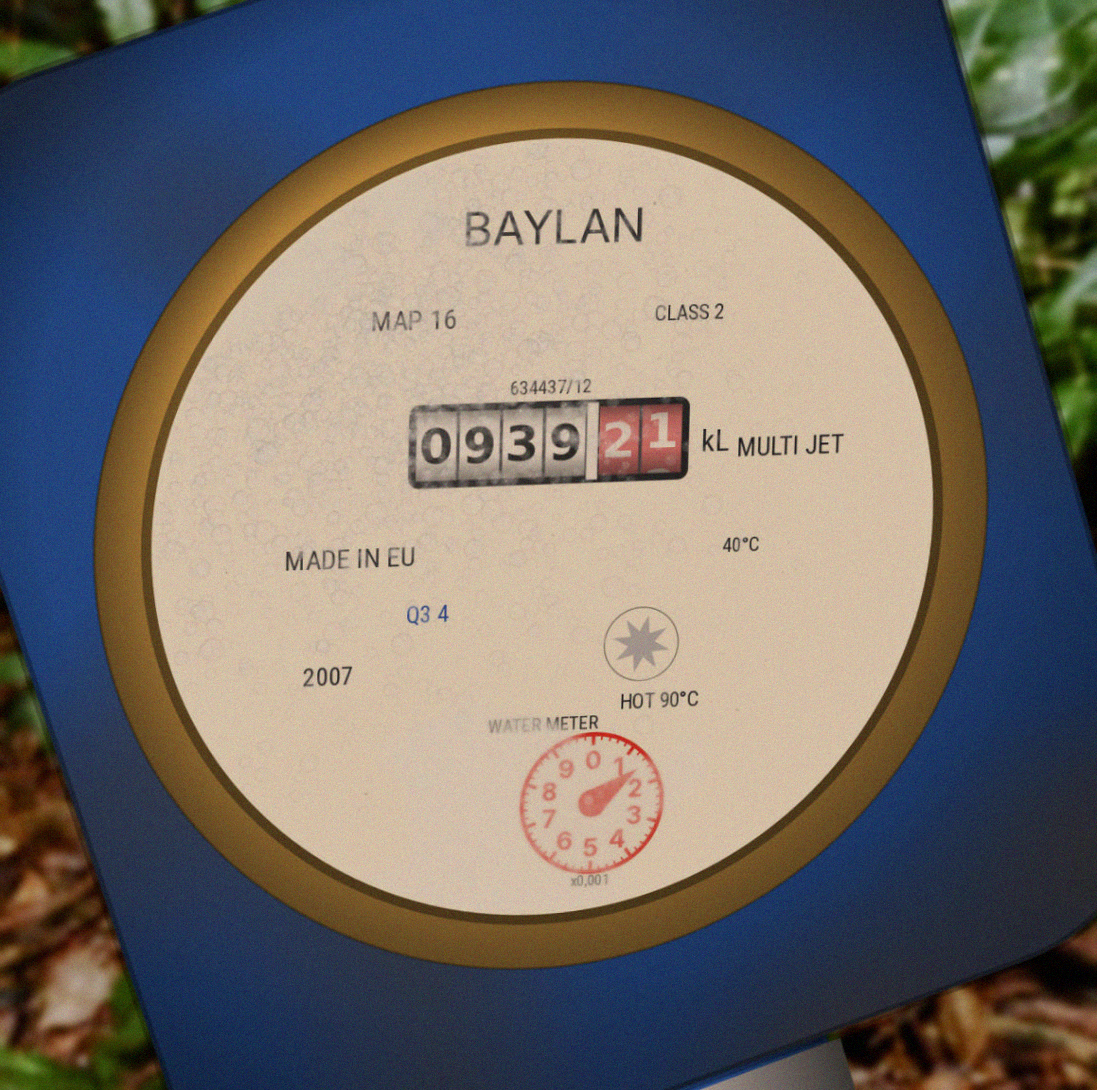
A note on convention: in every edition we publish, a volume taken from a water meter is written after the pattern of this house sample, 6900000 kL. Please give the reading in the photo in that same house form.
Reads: 939.211 kL
